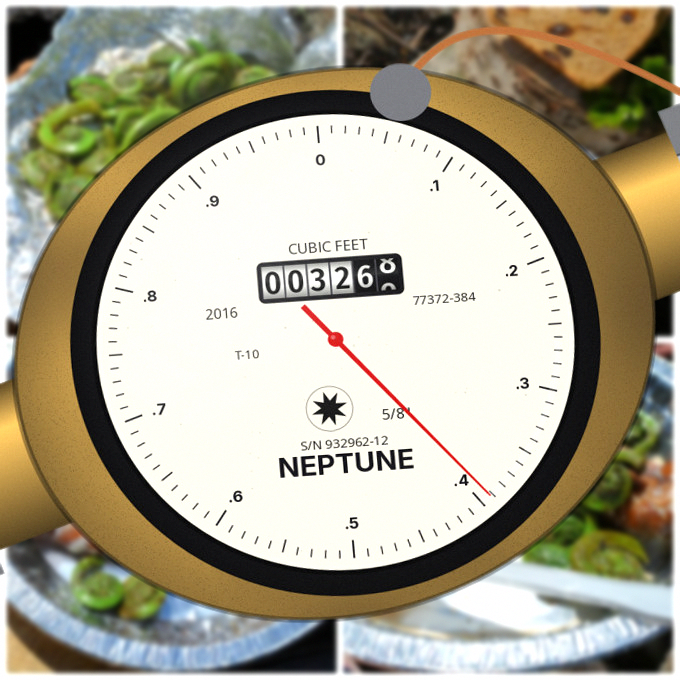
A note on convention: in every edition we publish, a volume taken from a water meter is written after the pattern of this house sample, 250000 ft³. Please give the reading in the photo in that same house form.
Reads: 3268.39 ft³
